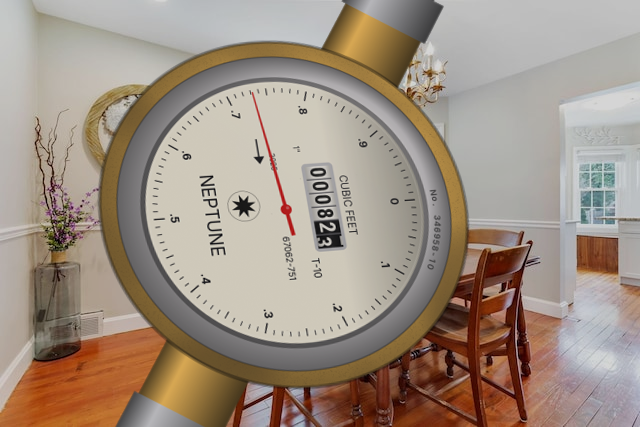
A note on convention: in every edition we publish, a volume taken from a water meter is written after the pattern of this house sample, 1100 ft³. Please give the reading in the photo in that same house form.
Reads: 822.73 ft³
